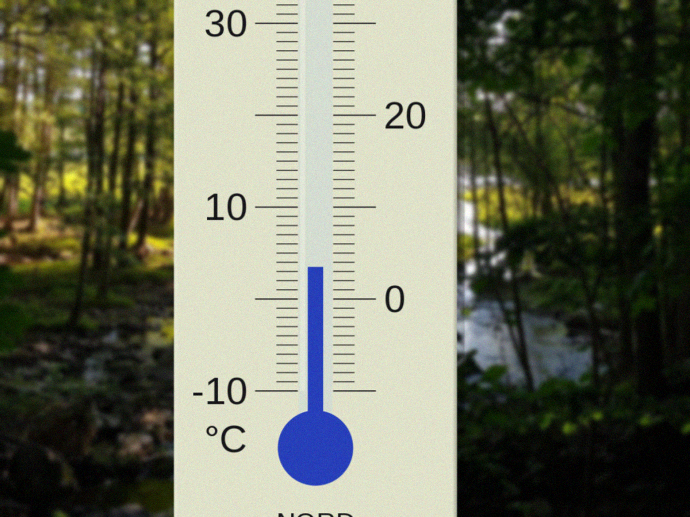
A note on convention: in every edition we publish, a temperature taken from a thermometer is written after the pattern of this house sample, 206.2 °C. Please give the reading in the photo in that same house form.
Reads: 3.5 °C
